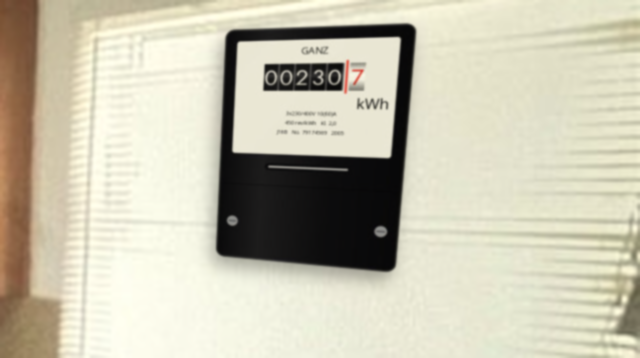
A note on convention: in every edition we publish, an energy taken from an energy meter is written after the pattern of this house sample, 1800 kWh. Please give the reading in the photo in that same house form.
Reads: 230.7 kWh
